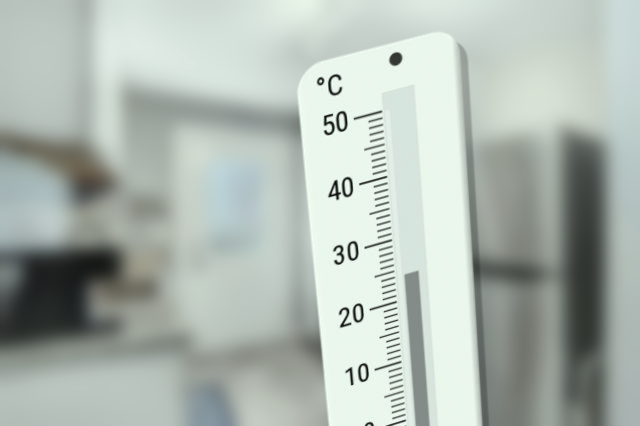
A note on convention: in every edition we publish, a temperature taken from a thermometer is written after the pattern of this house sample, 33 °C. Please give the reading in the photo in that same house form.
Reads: 24 °C
